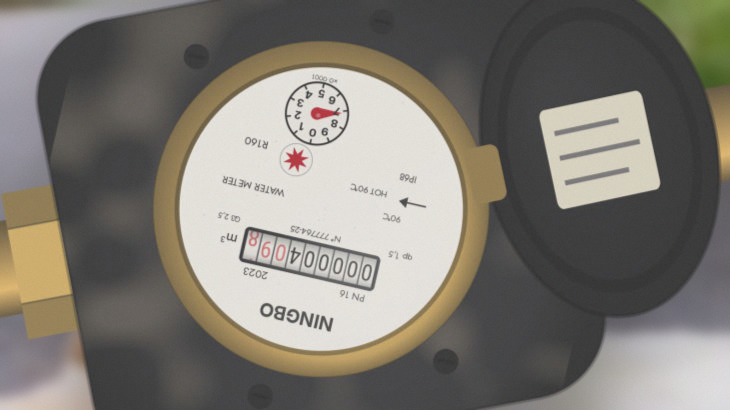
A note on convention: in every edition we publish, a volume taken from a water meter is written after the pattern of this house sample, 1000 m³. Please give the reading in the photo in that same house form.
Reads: 4.0977 m³
